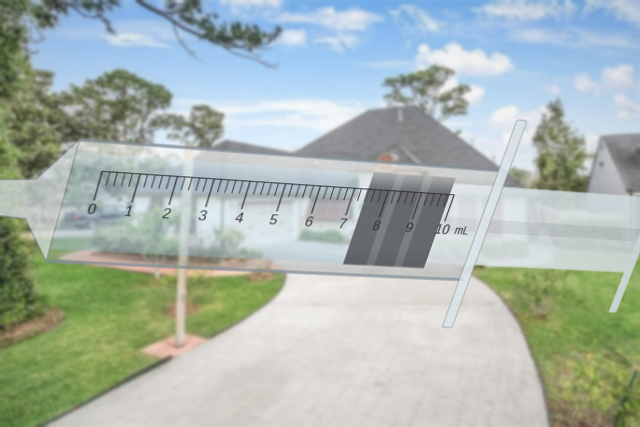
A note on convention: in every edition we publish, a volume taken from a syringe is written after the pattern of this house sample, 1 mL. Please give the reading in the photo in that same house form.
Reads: 7.4 mL
